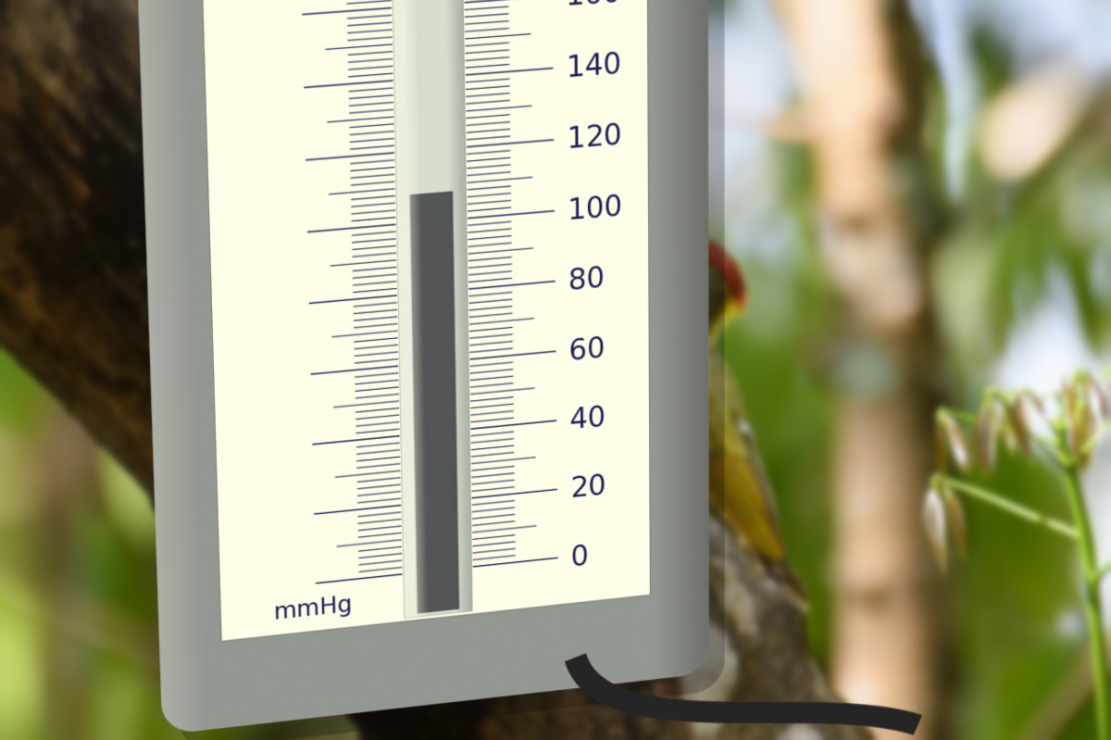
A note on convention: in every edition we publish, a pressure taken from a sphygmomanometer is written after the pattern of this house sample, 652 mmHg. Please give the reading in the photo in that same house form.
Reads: 108 mmHg
